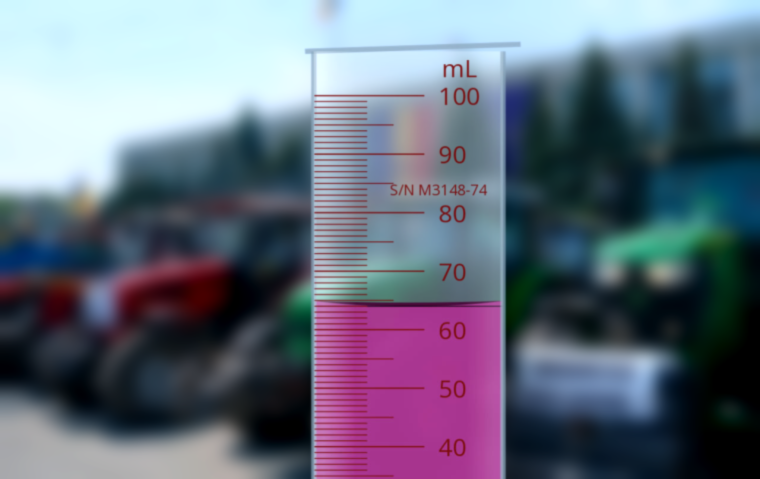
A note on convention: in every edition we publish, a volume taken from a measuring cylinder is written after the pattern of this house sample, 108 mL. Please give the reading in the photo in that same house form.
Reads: 64 mL
